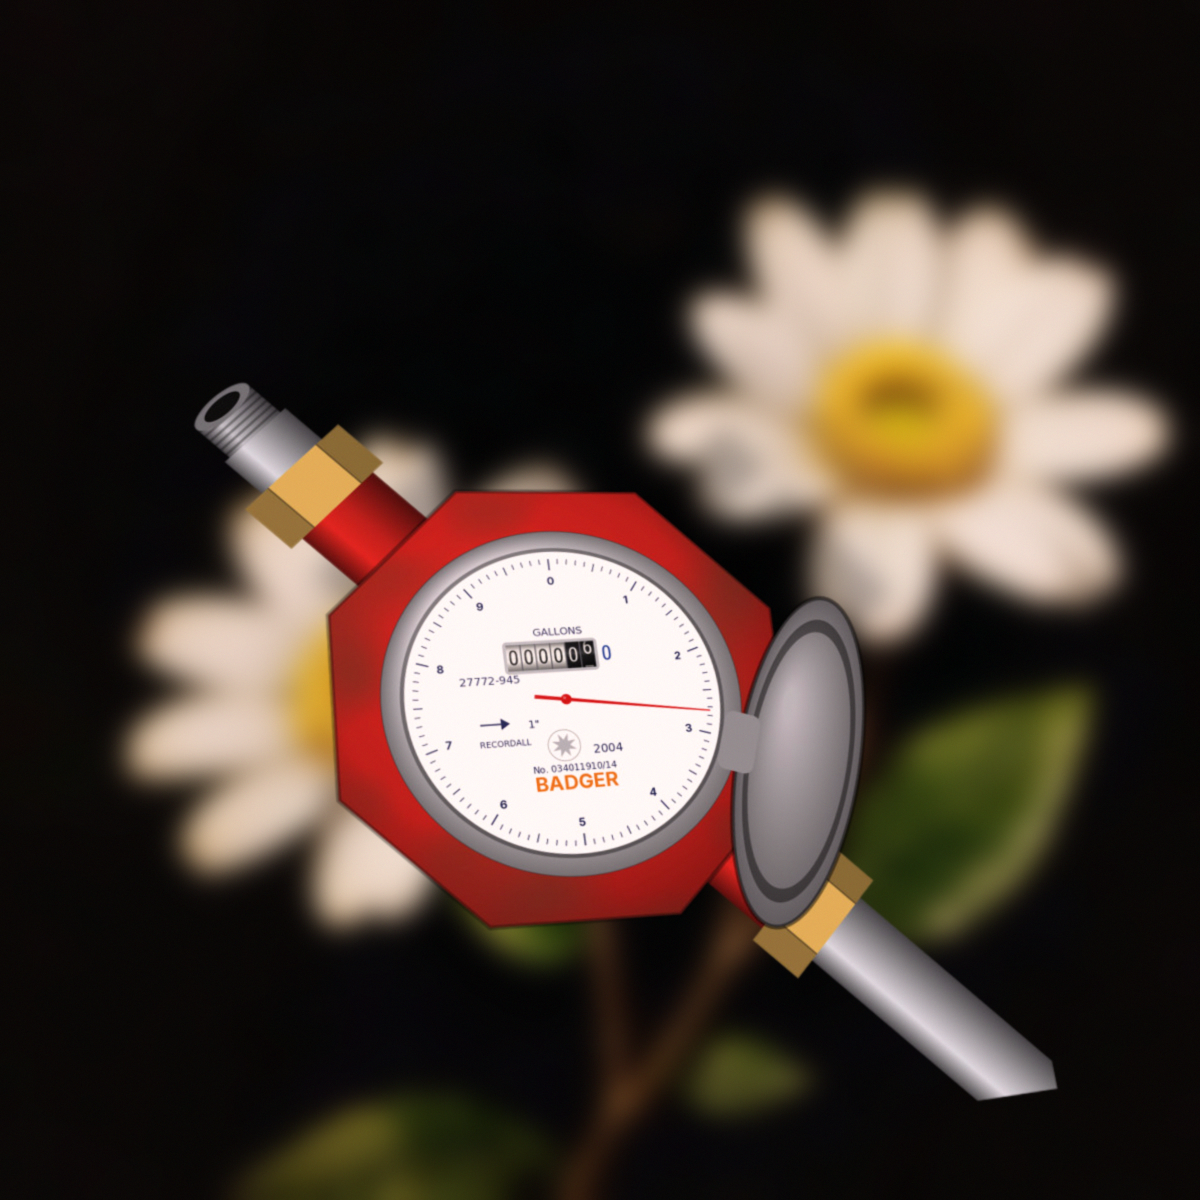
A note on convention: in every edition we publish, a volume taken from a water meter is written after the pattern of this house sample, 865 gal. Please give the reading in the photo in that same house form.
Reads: 62.7 gal
